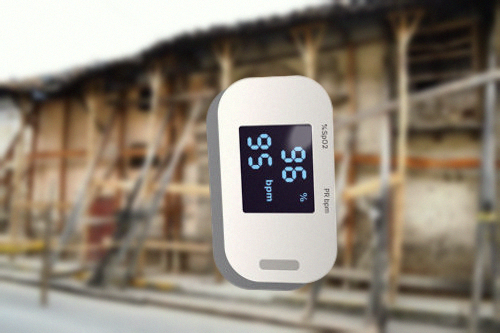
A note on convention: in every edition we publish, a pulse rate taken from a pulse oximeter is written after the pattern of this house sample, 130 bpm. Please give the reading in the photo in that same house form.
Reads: 95 bpm
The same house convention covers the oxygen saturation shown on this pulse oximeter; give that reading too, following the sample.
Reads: 96 %
